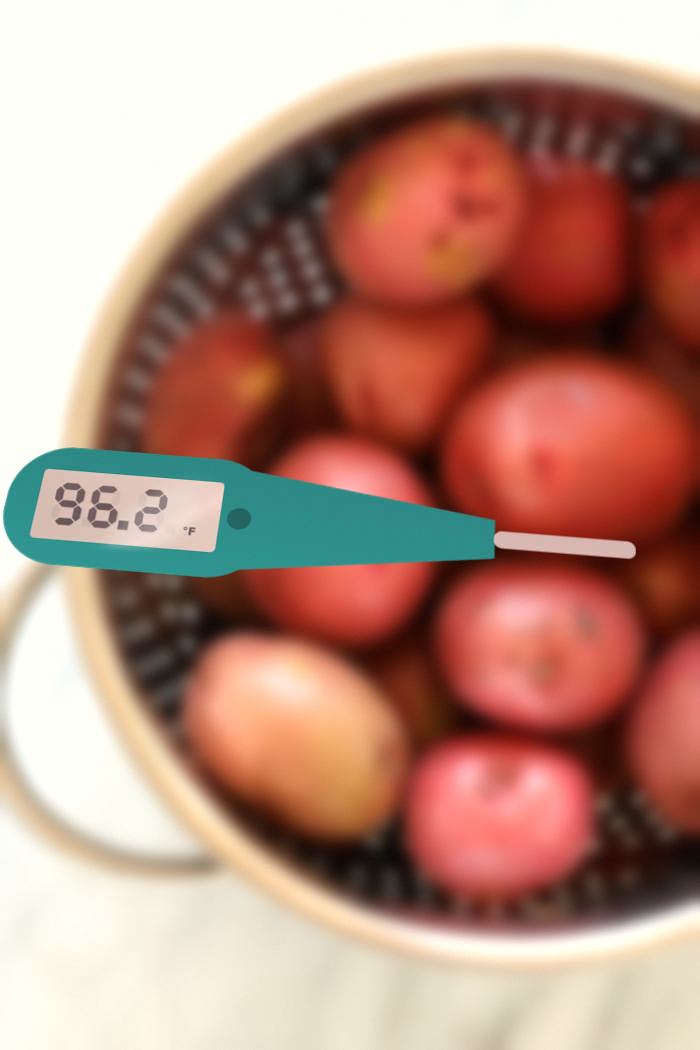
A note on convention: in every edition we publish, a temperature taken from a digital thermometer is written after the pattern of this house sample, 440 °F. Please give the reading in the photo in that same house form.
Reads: 96.2 °F
